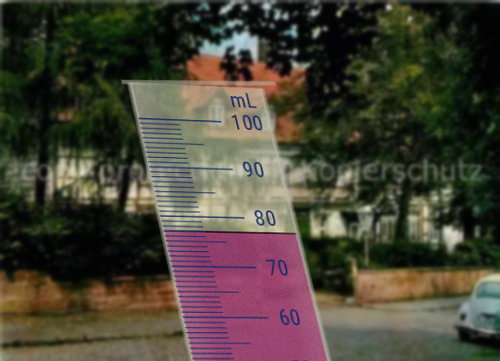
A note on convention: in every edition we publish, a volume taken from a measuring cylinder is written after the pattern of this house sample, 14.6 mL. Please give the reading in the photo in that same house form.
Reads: 77 mL
